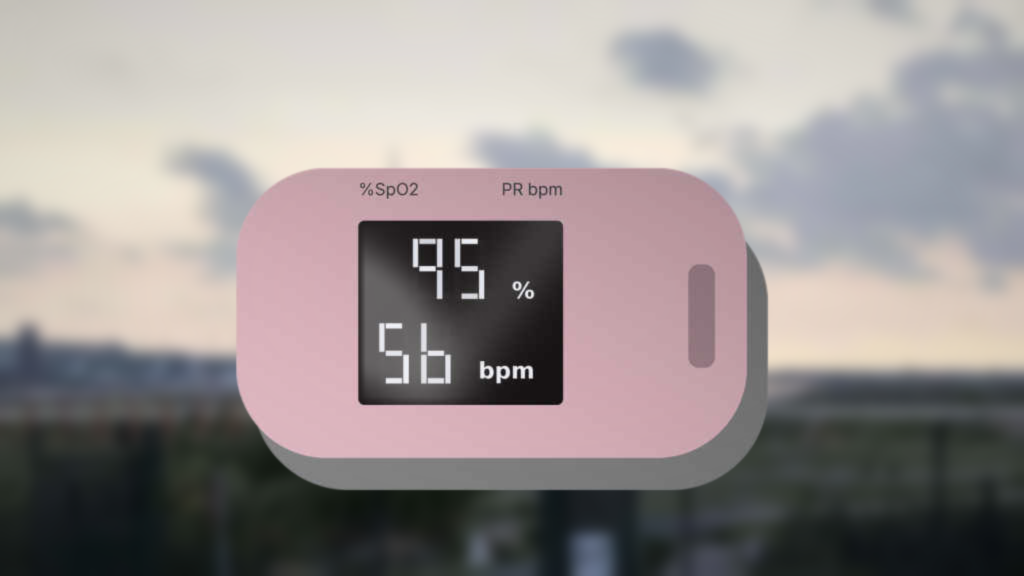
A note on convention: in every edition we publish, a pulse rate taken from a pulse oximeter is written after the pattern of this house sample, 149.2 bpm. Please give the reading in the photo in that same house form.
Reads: 56 bpm
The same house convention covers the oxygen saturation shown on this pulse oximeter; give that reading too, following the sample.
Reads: 95 %
